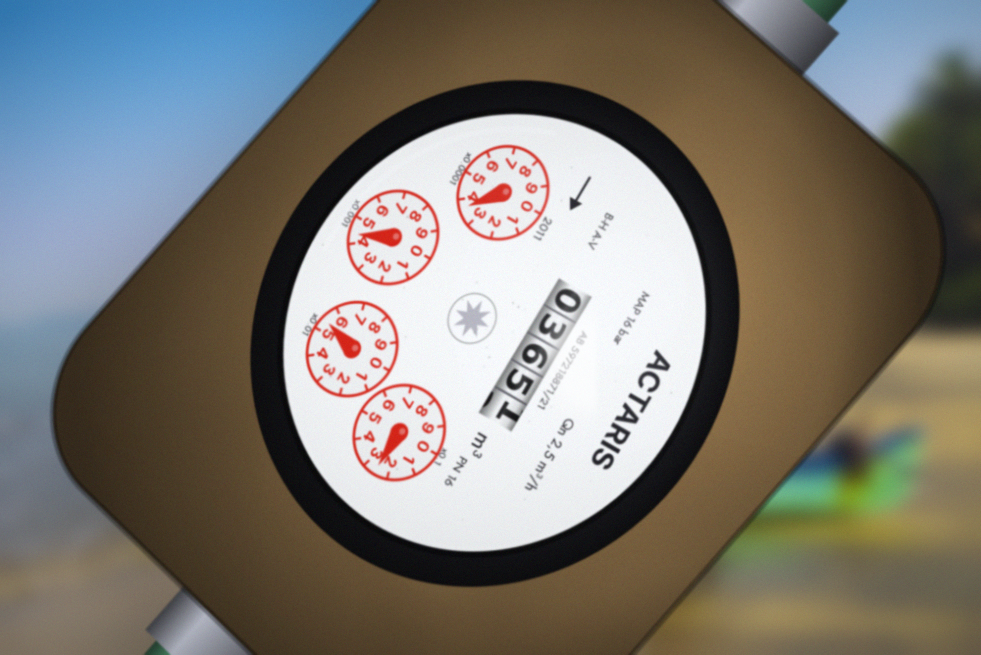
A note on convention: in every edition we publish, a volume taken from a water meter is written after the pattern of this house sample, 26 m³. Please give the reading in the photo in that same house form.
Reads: 3651.2543 m³
